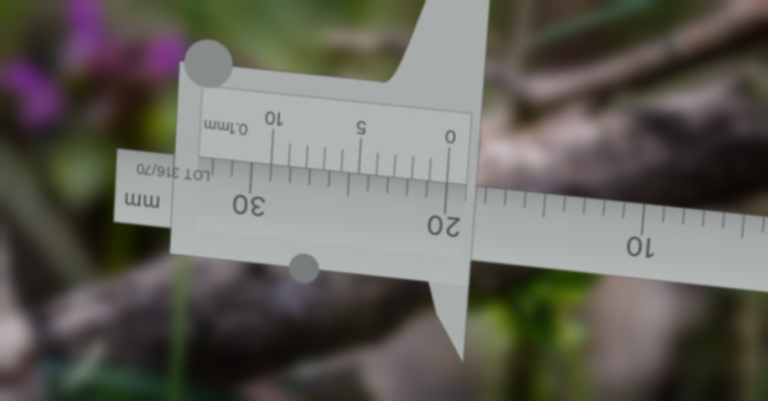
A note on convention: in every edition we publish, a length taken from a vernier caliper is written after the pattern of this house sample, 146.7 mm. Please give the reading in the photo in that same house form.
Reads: 20.0 mm
